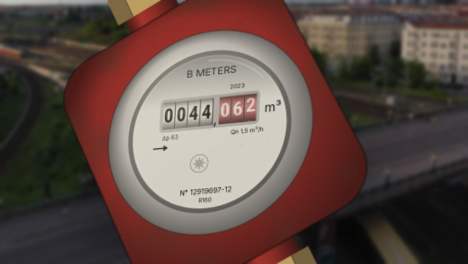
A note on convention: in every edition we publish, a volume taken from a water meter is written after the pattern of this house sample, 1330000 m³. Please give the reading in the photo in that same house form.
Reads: 44.062 m³
